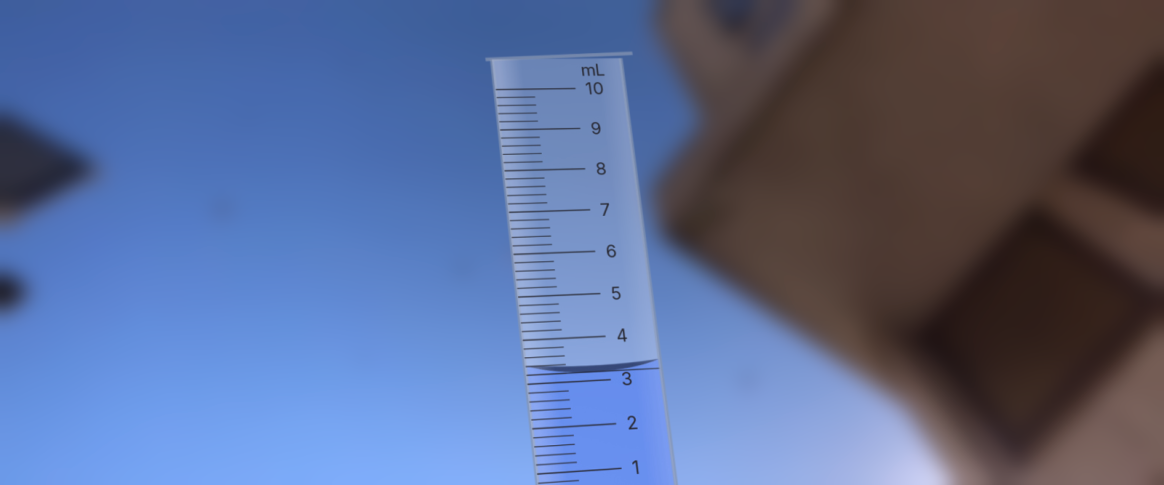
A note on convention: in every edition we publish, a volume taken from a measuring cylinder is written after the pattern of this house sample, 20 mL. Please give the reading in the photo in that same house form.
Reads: 3.2 mL
